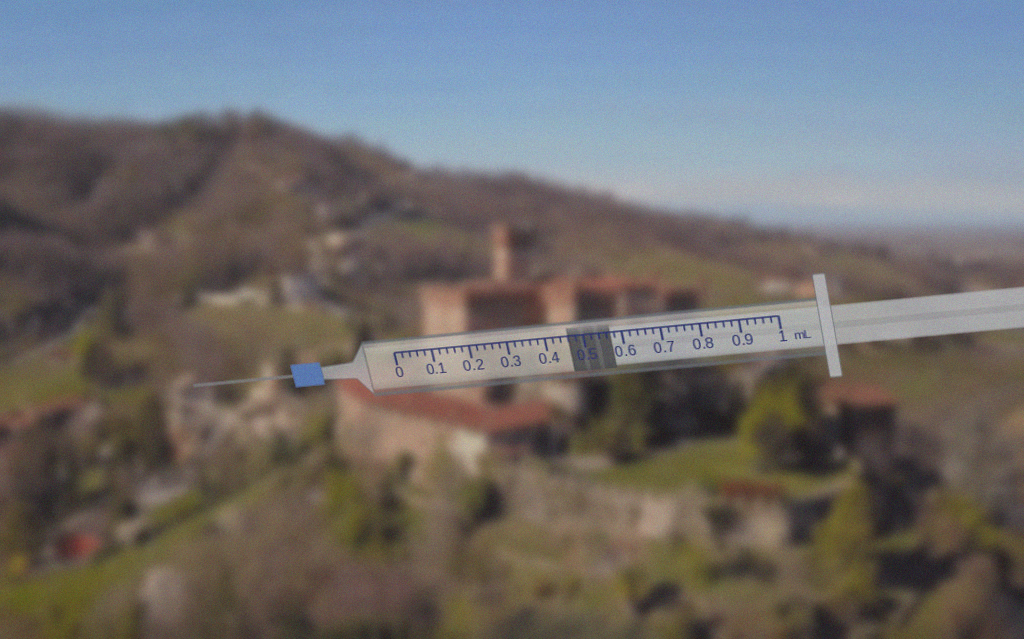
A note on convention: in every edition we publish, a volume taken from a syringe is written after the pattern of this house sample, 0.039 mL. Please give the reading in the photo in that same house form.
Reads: 0.46 mL
